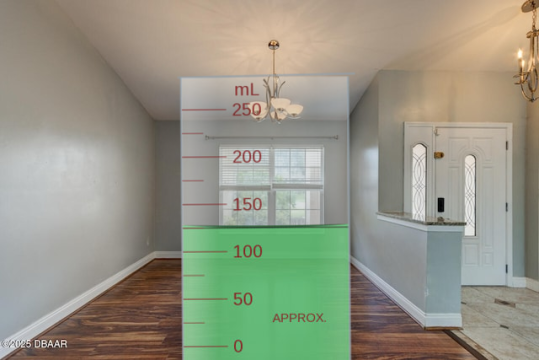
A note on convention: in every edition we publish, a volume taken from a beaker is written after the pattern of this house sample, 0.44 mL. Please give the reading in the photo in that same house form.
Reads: 125 mL
